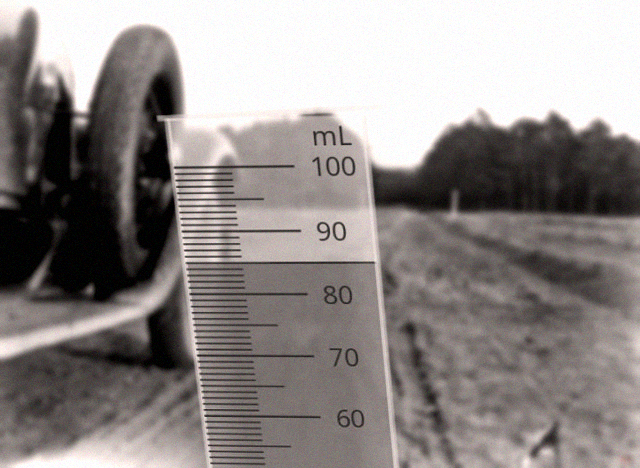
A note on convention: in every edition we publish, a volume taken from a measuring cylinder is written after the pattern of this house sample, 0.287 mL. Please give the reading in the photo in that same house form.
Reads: 85 mL
